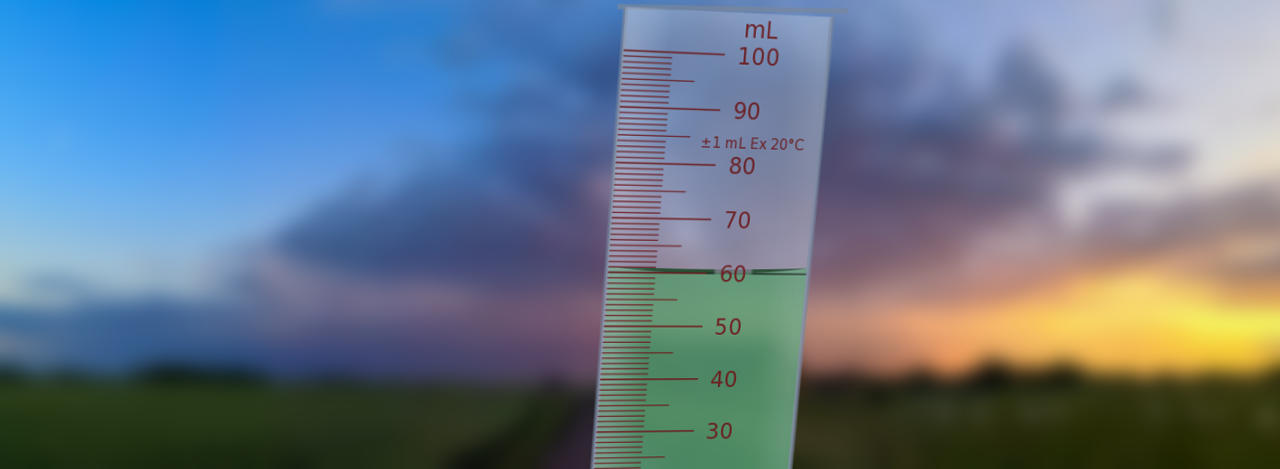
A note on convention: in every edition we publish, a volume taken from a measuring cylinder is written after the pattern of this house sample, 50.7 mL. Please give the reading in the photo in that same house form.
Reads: 60 mL
